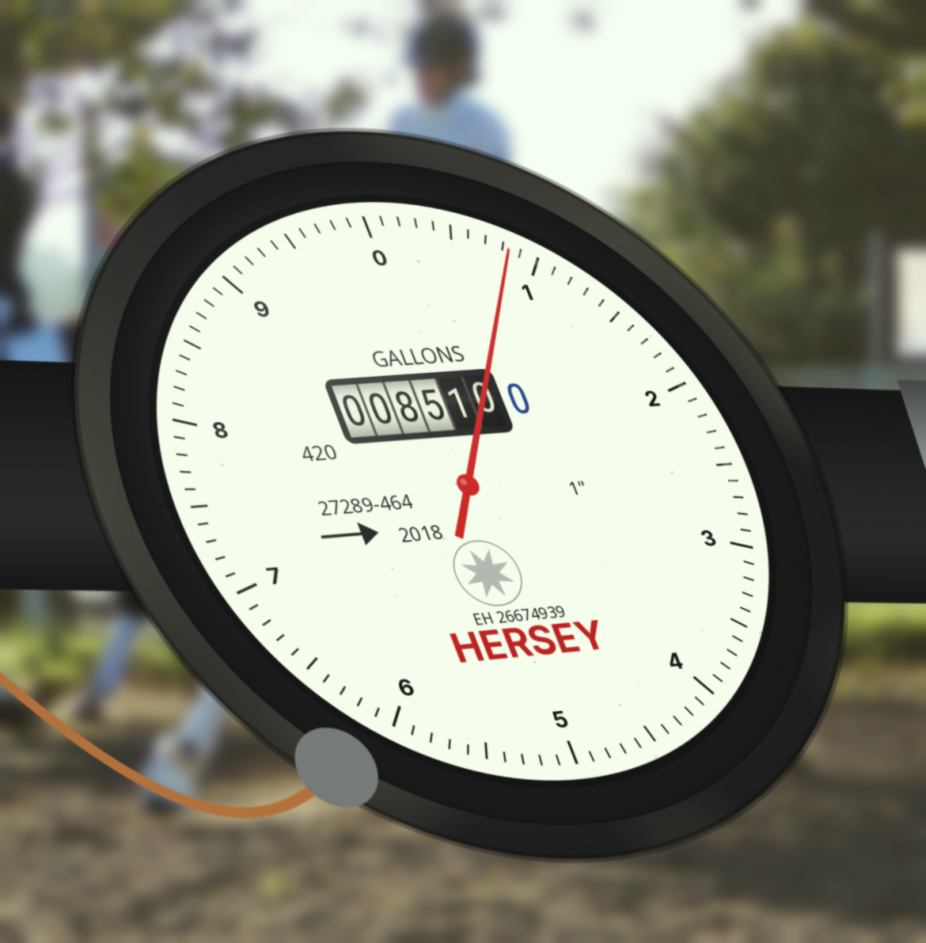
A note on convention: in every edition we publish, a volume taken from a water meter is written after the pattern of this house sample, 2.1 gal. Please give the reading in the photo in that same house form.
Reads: 85100.8 gal
